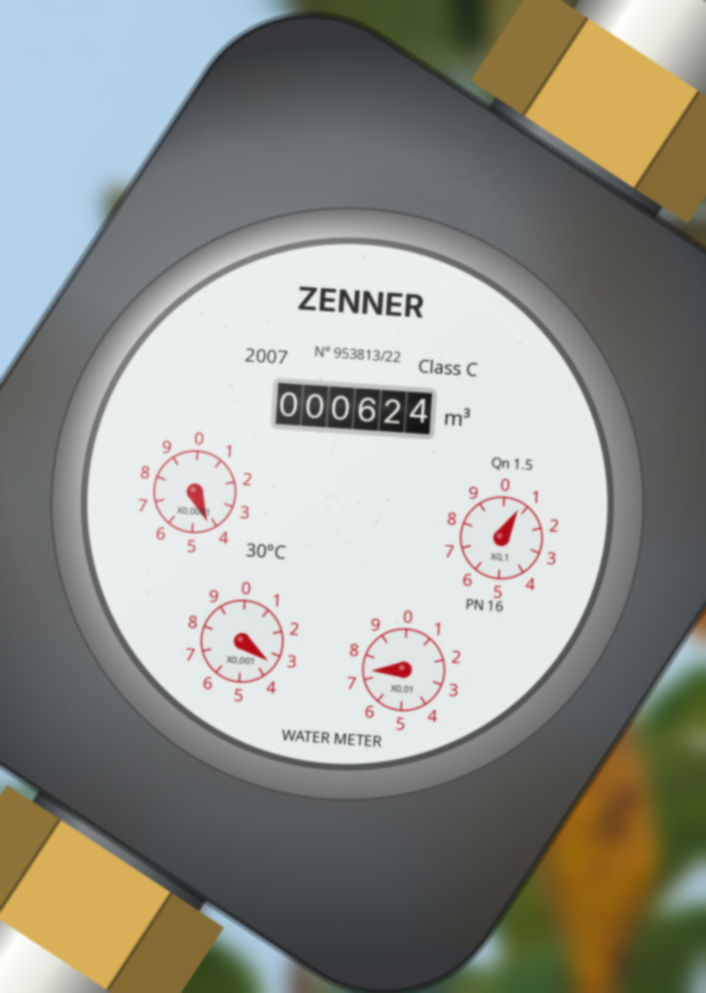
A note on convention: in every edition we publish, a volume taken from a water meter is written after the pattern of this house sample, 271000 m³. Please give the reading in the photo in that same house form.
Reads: 624.0734 m³
